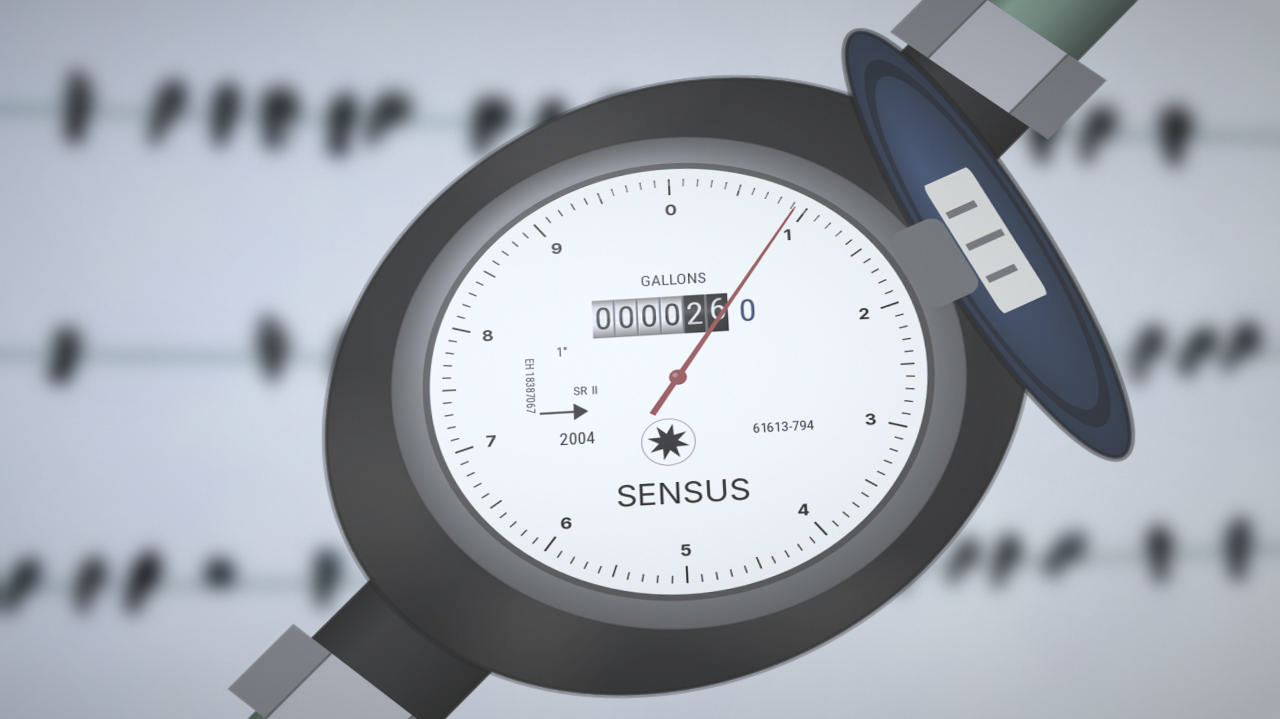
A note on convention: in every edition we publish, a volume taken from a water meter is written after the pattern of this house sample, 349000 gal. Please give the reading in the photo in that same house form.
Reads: 260.9 gal
